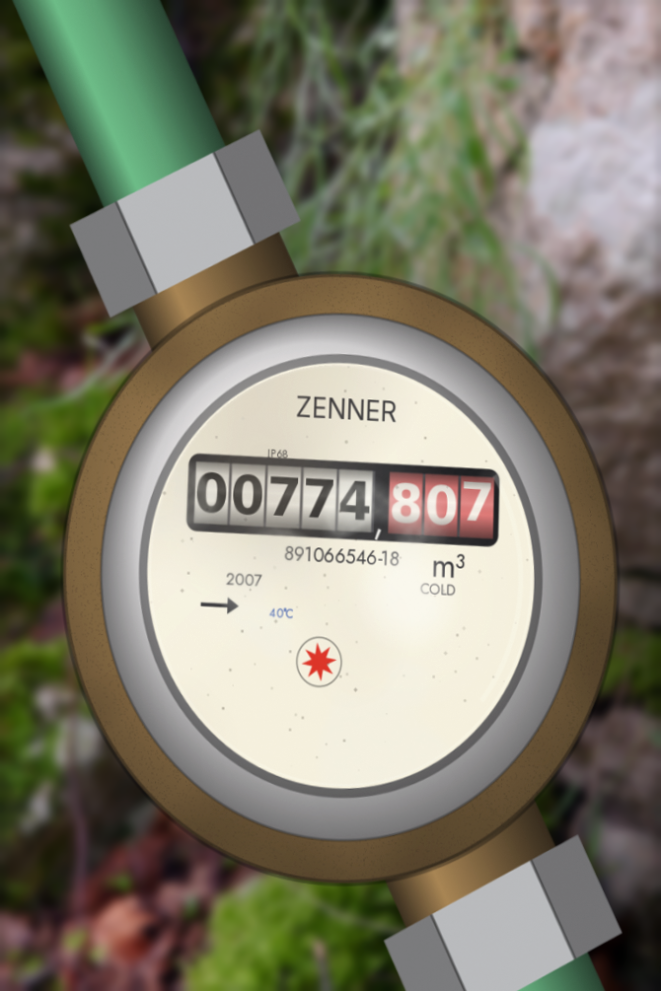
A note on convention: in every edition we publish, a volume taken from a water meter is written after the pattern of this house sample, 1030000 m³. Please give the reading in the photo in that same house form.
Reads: 774.807 m³
